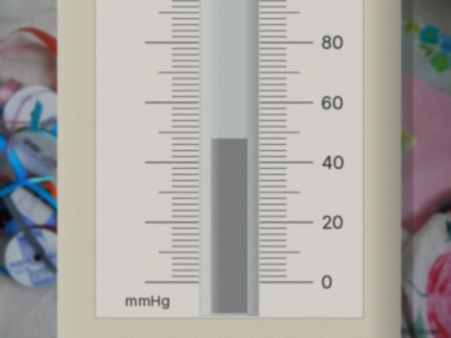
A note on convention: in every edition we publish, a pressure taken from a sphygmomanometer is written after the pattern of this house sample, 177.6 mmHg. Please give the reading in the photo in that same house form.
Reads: 48 mmHg
